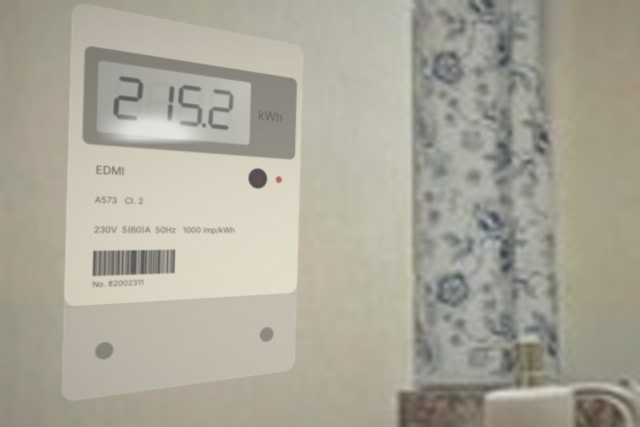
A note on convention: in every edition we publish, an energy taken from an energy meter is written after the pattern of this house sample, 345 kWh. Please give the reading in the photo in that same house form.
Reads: 215.2 kWh
